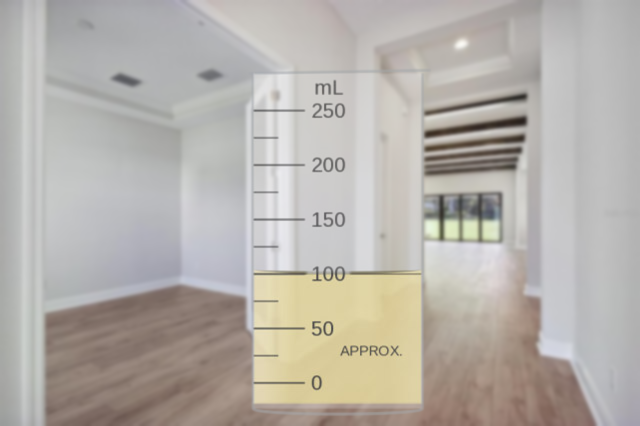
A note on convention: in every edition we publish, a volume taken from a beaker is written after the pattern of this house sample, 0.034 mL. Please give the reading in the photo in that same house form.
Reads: 100 mL
